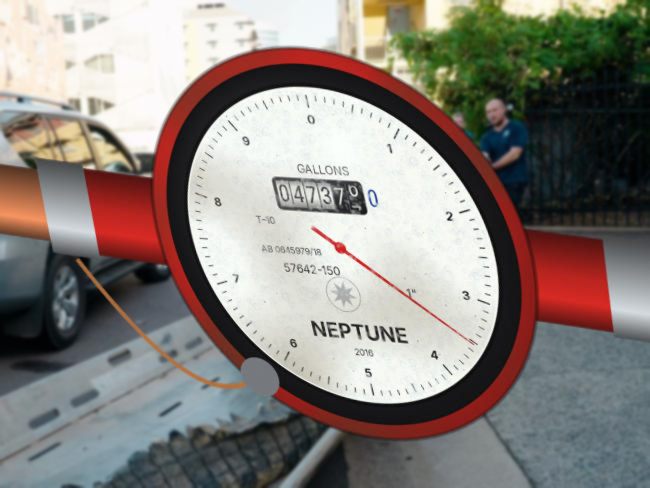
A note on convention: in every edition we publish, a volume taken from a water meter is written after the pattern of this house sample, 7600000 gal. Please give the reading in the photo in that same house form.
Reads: 473763.5 gal
